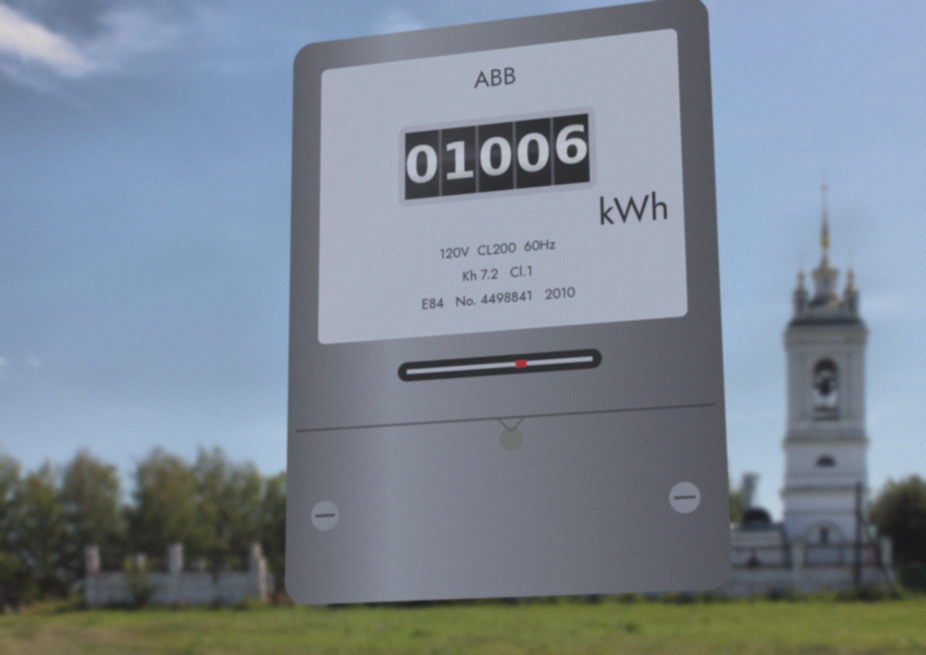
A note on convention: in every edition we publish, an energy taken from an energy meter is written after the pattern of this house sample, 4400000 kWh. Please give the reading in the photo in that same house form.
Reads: 1006 kWh
